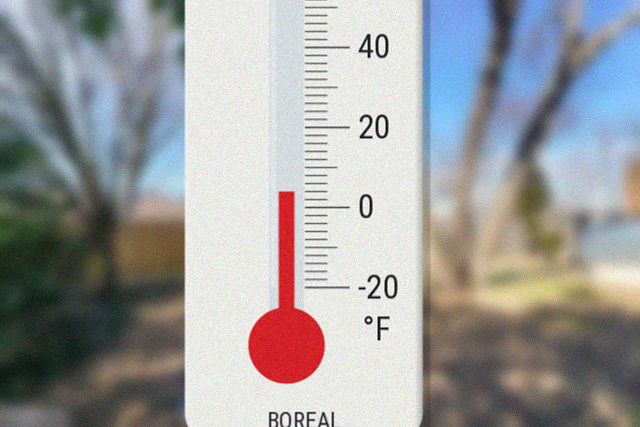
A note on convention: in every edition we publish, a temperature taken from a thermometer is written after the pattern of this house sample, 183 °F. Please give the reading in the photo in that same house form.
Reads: 4 °F
